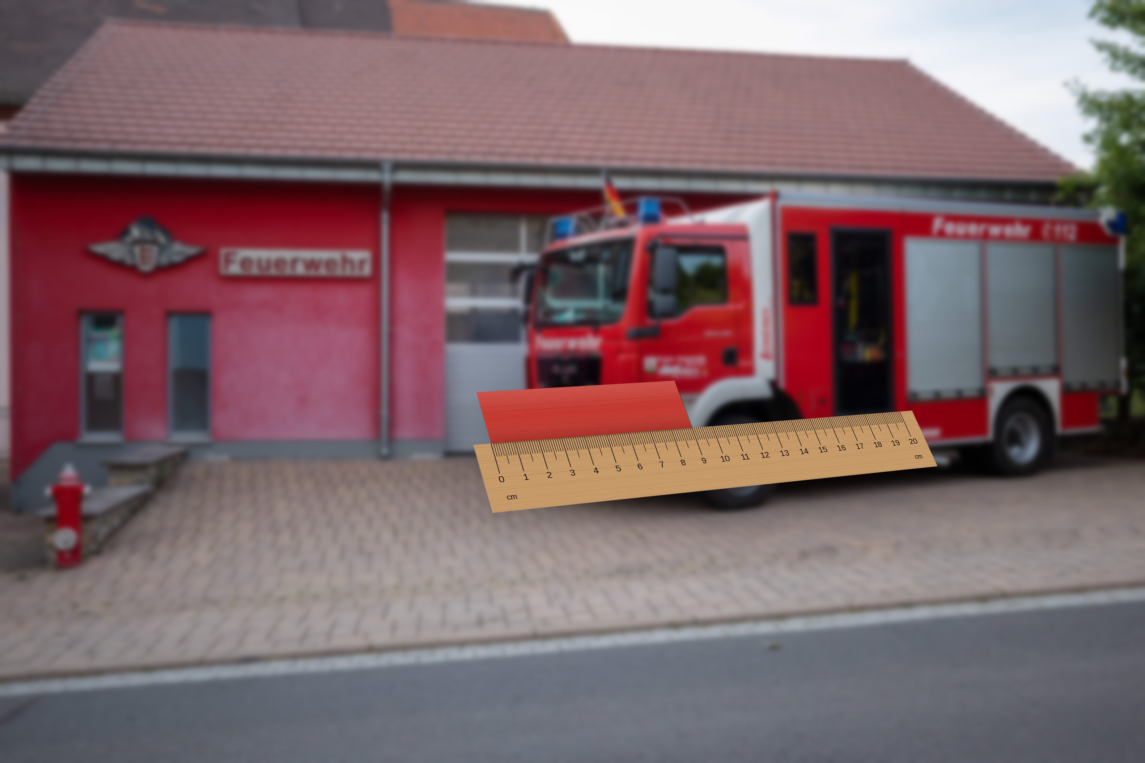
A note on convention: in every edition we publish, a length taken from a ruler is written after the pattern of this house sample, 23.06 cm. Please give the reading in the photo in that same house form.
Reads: 9 cm
